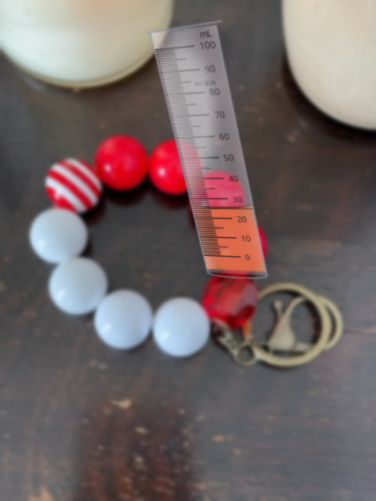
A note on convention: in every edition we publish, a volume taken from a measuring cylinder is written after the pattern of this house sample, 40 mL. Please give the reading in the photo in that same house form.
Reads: 25 mL
